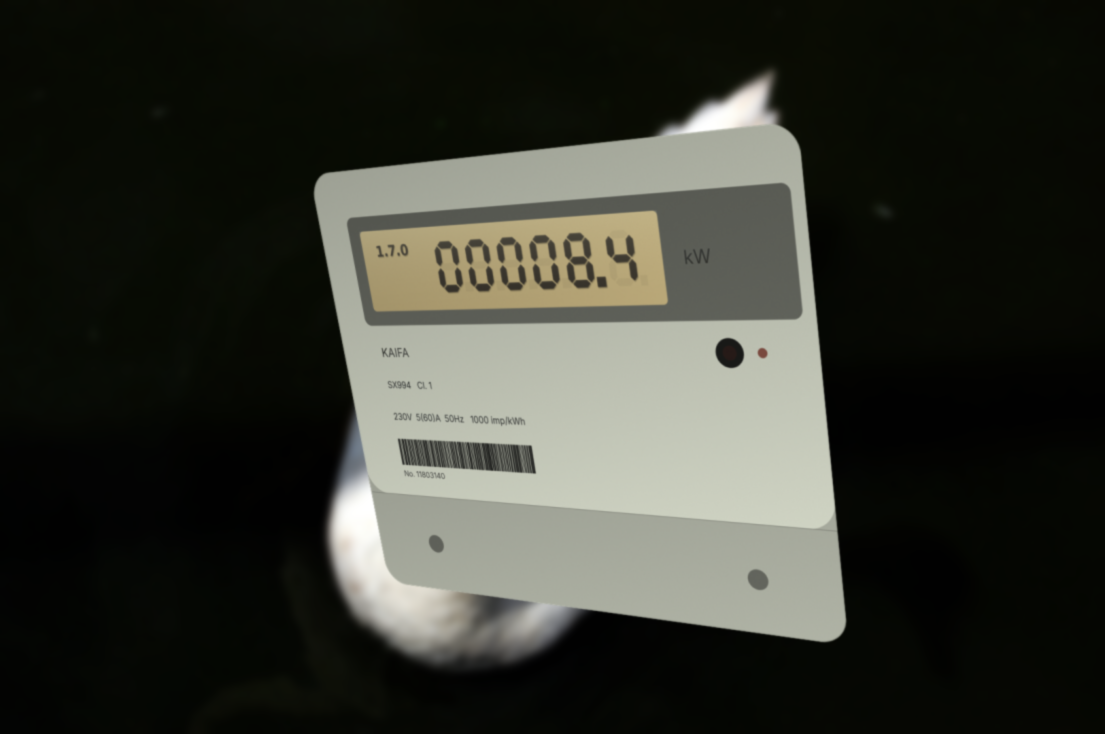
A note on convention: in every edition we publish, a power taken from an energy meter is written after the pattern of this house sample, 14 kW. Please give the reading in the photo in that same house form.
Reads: 8.4 kW
